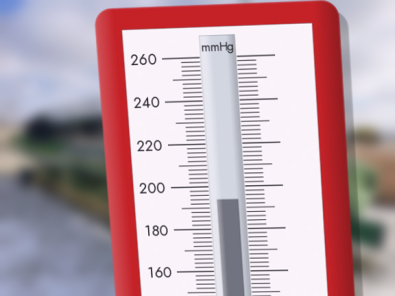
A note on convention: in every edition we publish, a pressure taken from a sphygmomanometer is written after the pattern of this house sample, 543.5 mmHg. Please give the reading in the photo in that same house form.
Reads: 194 mmHg
